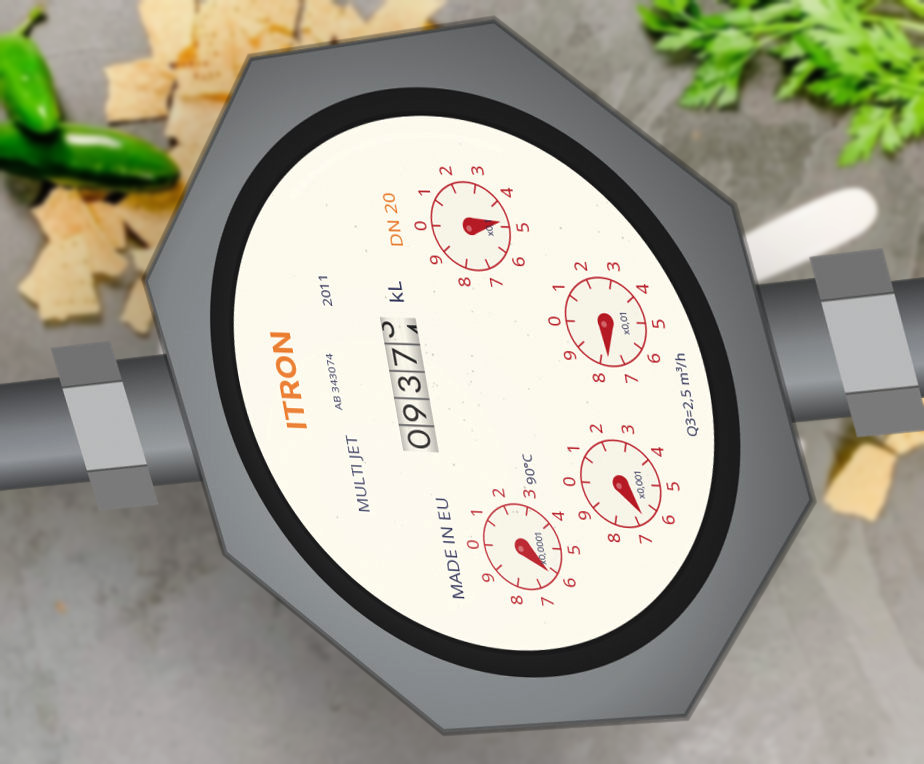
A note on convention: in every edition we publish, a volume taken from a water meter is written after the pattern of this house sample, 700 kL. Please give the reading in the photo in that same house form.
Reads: 9373.4766 kL
